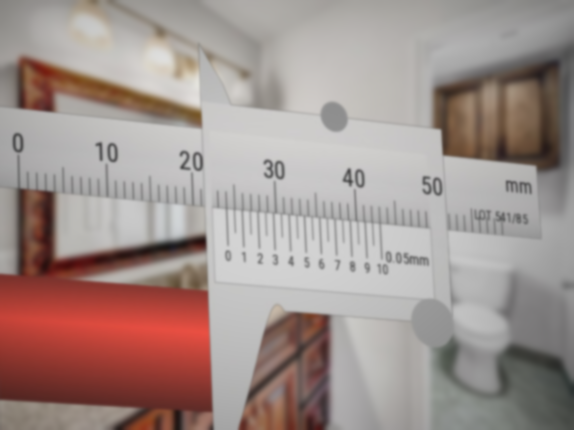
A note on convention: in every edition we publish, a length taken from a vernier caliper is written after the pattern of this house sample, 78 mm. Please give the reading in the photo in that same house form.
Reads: 24.0 mm
